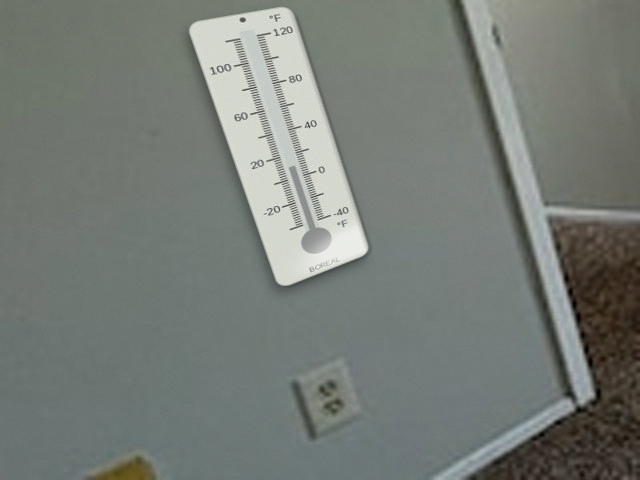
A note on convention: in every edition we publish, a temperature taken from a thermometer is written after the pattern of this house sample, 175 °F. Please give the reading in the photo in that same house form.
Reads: 10 °F
